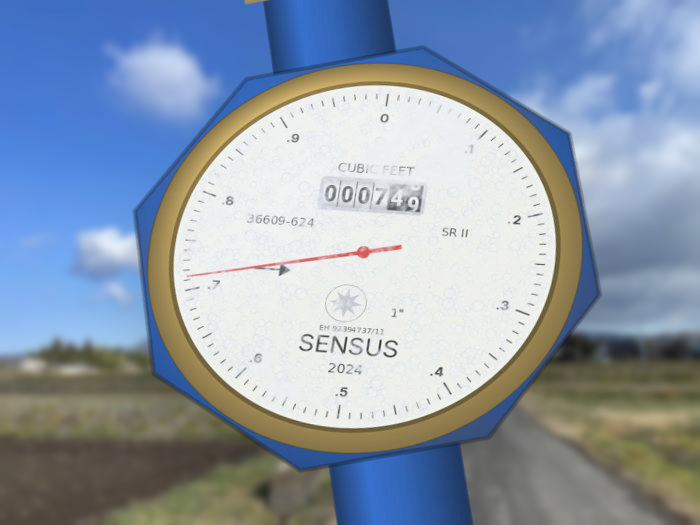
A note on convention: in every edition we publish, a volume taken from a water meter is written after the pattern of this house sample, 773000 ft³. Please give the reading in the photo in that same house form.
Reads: 748.71 ft³
